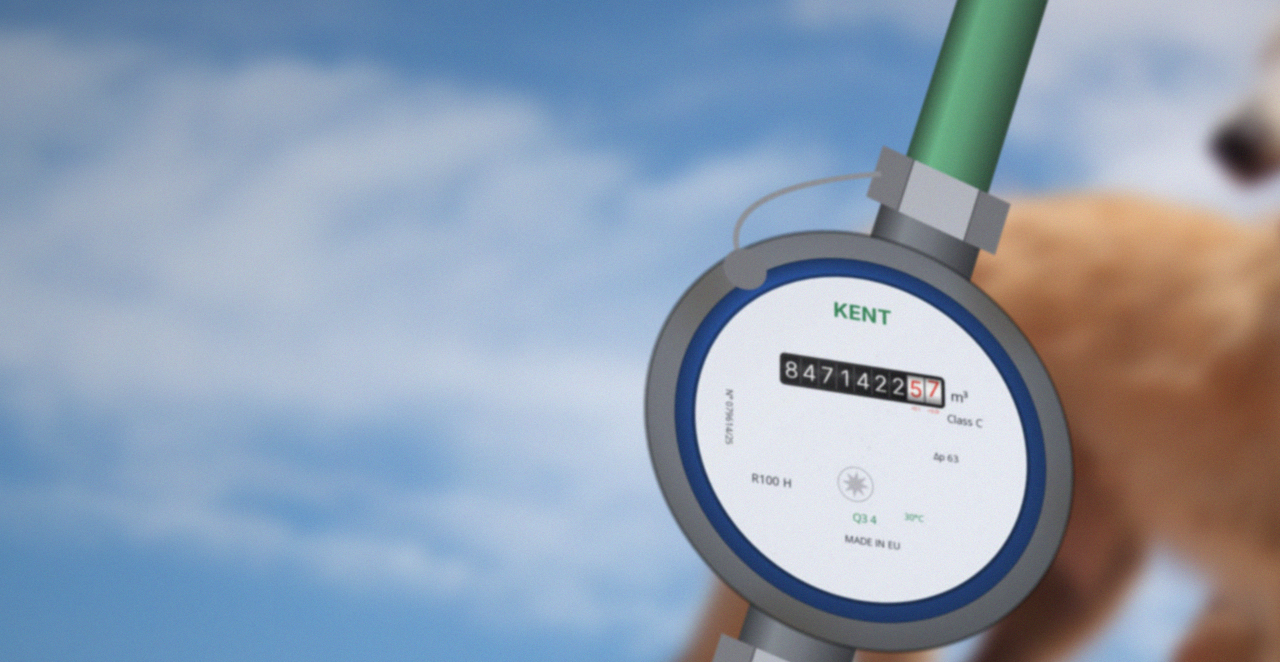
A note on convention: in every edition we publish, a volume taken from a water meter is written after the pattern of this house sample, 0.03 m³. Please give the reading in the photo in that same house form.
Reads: 8471422.57 m³
